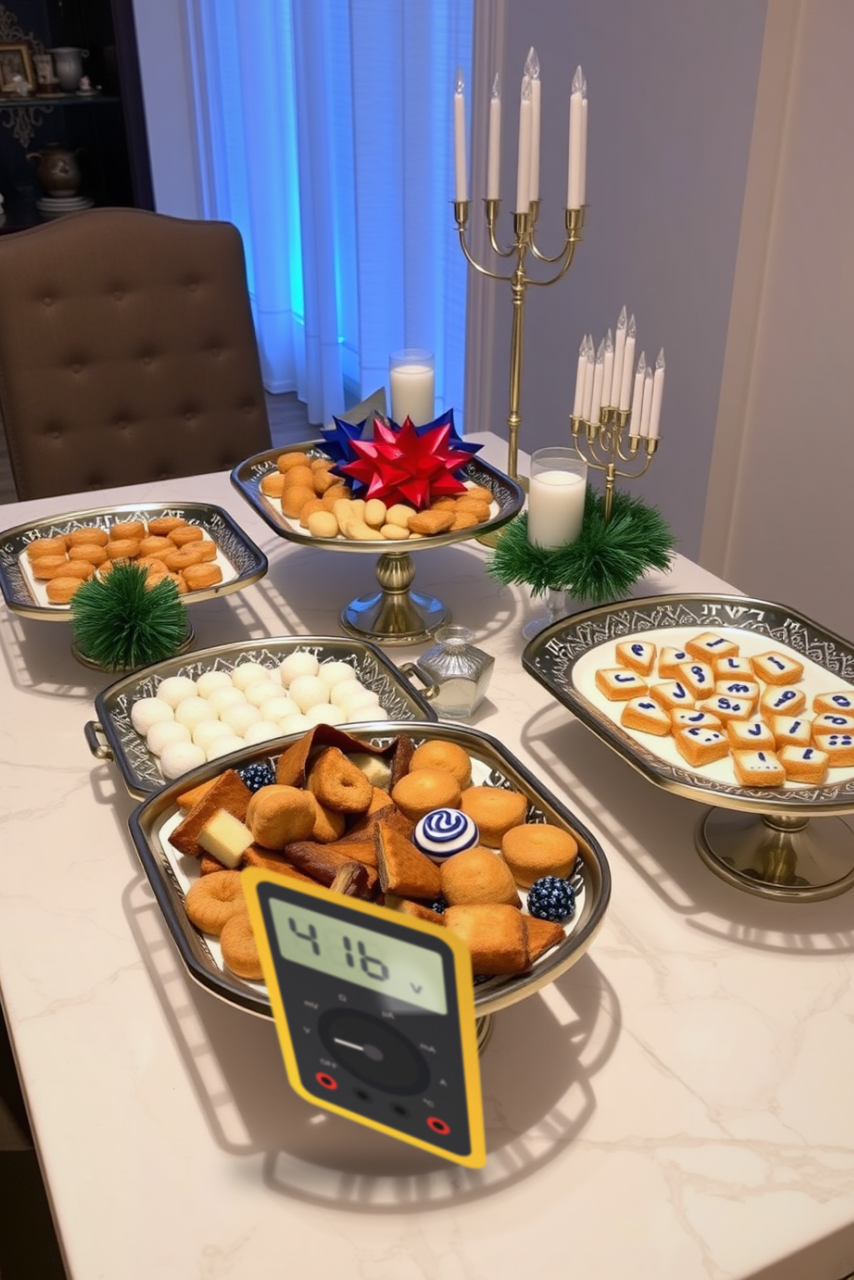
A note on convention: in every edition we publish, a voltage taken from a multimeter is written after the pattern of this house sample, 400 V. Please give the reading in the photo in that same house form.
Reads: 416 V
